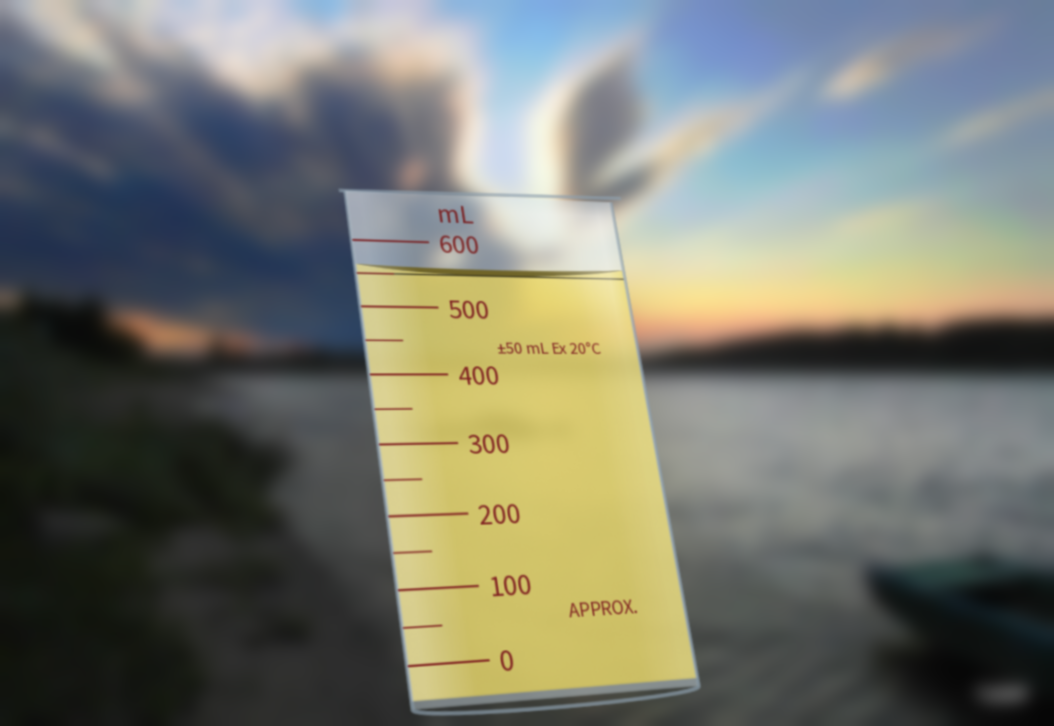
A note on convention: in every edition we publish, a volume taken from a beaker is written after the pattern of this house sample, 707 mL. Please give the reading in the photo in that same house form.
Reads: 550 mL
